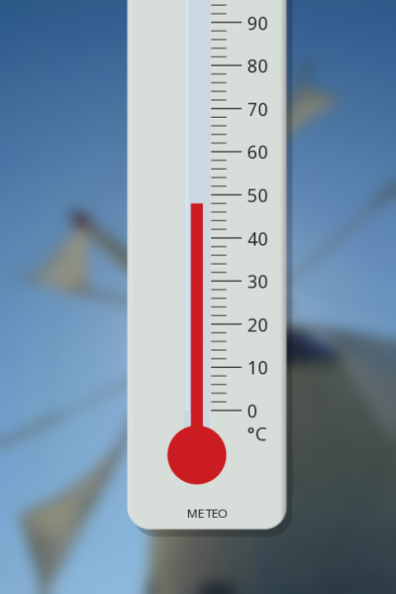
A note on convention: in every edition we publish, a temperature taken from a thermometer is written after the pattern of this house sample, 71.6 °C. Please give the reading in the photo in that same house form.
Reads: 48 °C
